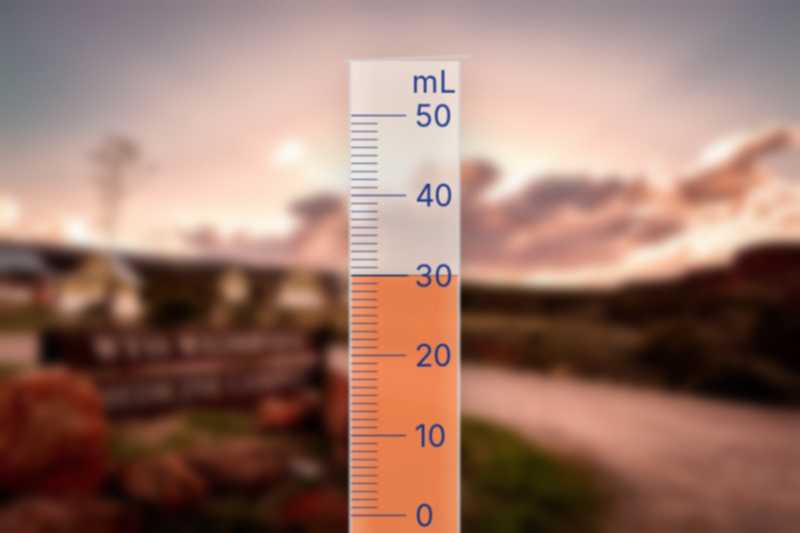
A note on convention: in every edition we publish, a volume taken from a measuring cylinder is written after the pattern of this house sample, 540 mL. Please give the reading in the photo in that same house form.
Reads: 30 mL
